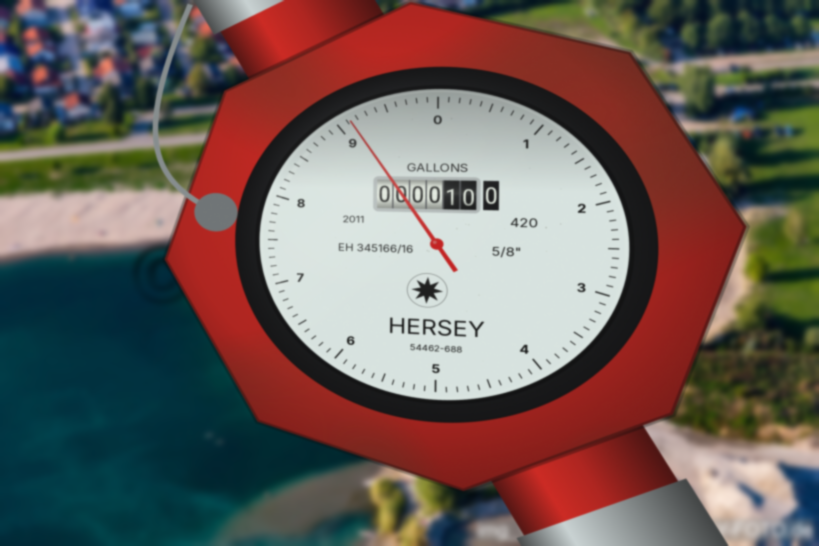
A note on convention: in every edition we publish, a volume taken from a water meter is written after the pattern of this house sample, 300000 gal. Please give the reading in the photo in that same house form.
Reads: 99.1 gal
